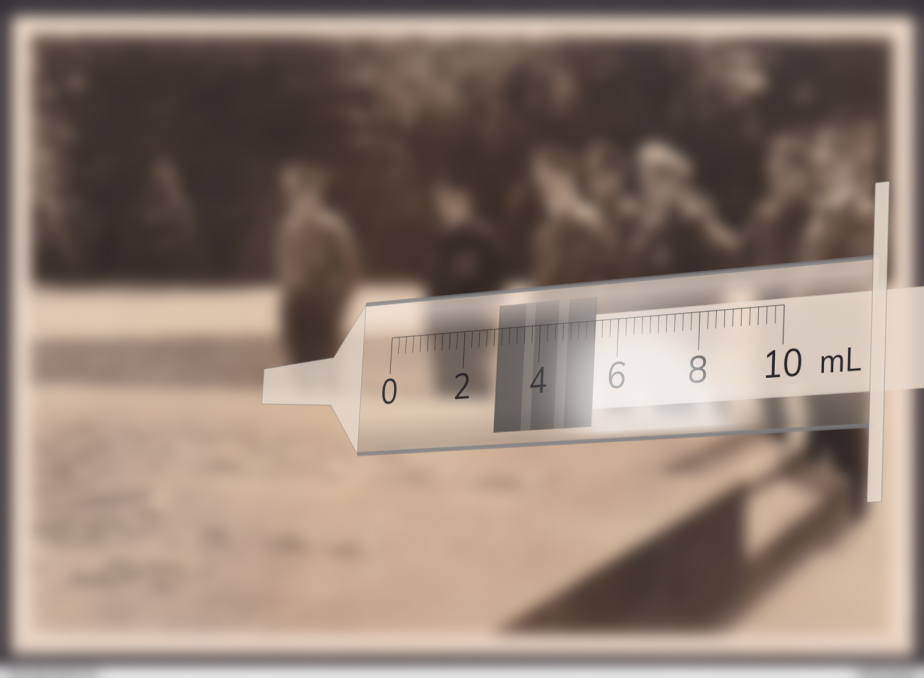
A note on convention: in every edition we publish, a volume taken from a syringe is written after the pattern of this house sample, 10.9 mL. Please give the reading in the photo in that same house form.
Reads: 2.9 mL
